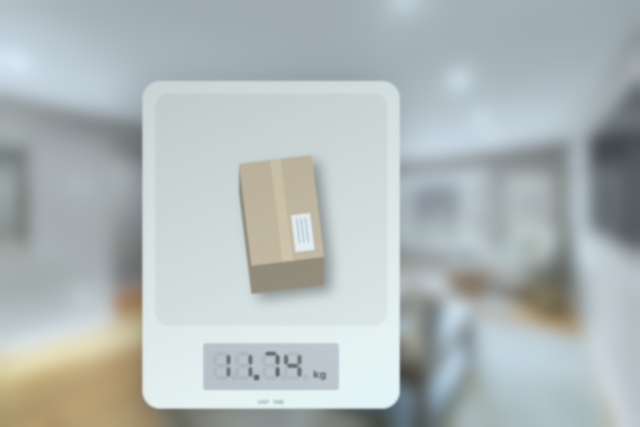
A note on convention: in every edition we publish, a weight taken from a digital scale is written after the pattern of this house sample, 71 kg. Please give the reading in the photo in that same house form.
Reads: 11.74 kg
